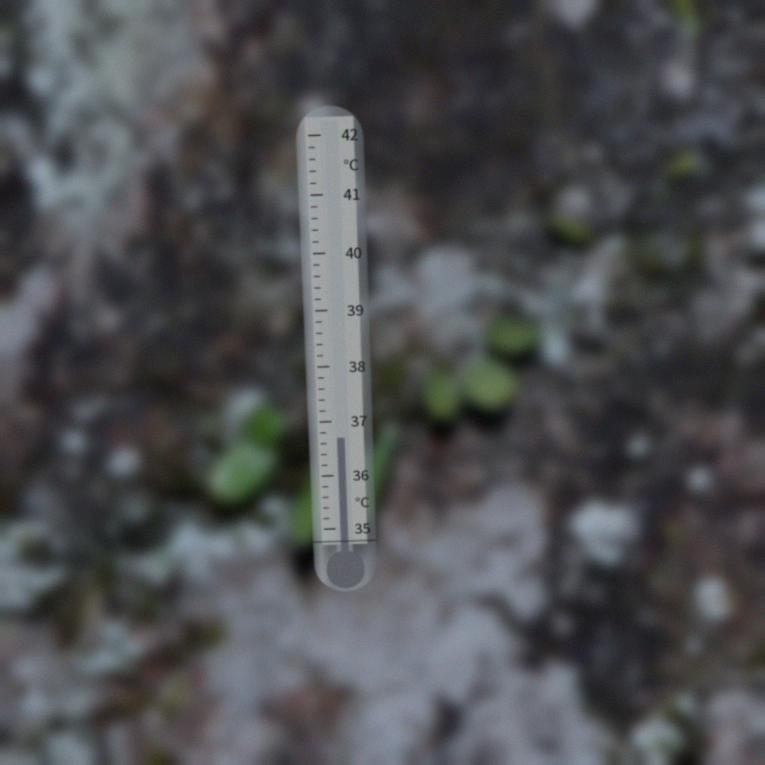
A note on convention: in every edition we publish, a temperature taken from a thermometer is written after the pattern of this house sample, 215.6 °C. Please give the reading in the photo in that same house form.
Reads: 36.7 °C
